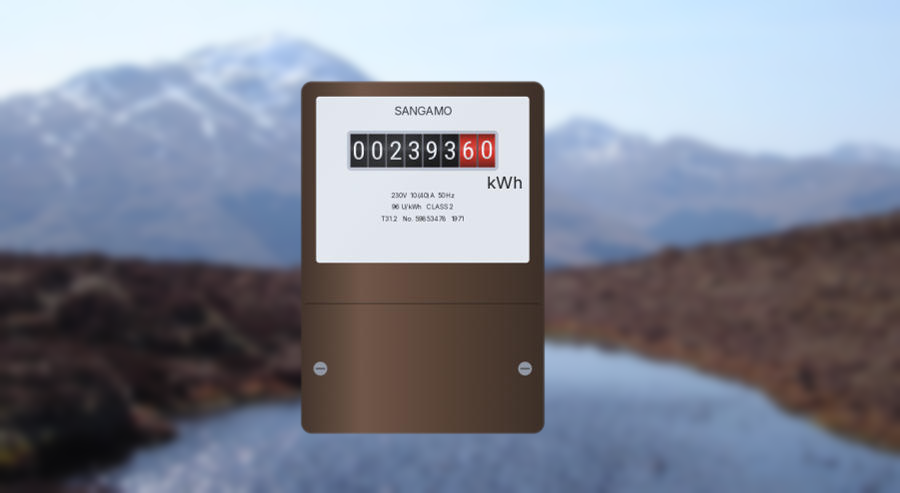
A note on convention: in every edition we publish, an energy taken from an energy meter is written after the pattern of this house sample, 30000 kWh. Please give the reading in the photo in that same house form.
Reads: 2393.60 kWh
